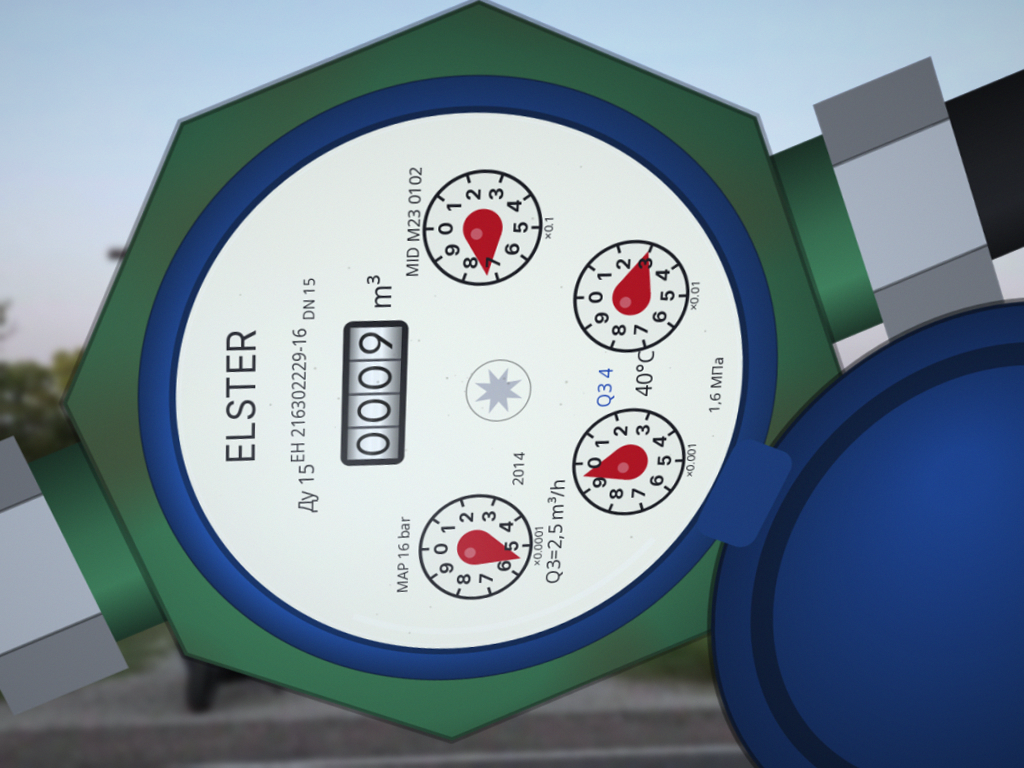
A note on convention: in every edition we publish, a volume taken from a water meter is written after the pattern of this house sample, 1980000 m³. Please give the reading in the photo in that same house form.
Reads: 9.7295 m³
